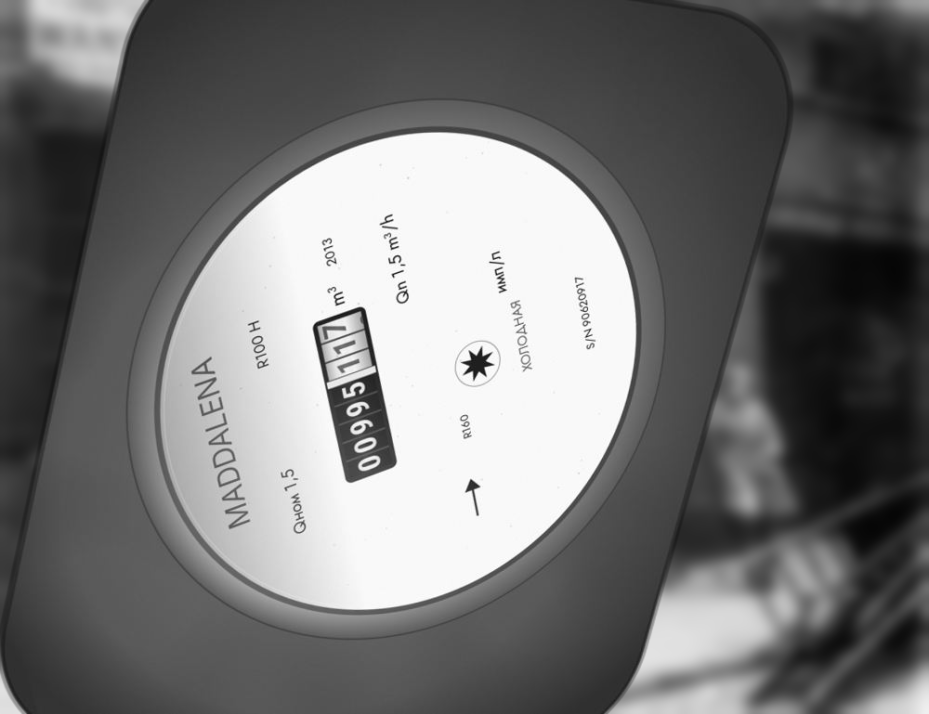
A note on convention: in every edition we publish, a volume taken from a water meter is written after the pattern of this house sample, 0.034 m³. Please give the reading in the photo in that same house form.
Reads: 995.117 m³
